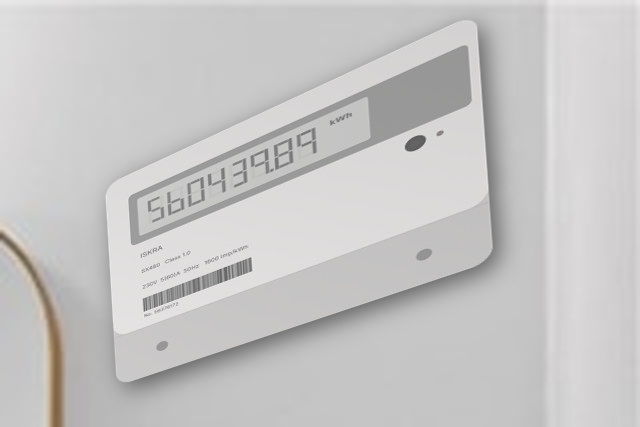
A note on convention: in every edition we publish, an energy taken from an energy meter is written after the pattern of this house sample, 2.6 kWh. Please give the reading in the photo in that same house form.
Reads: 560439.89 kWh
